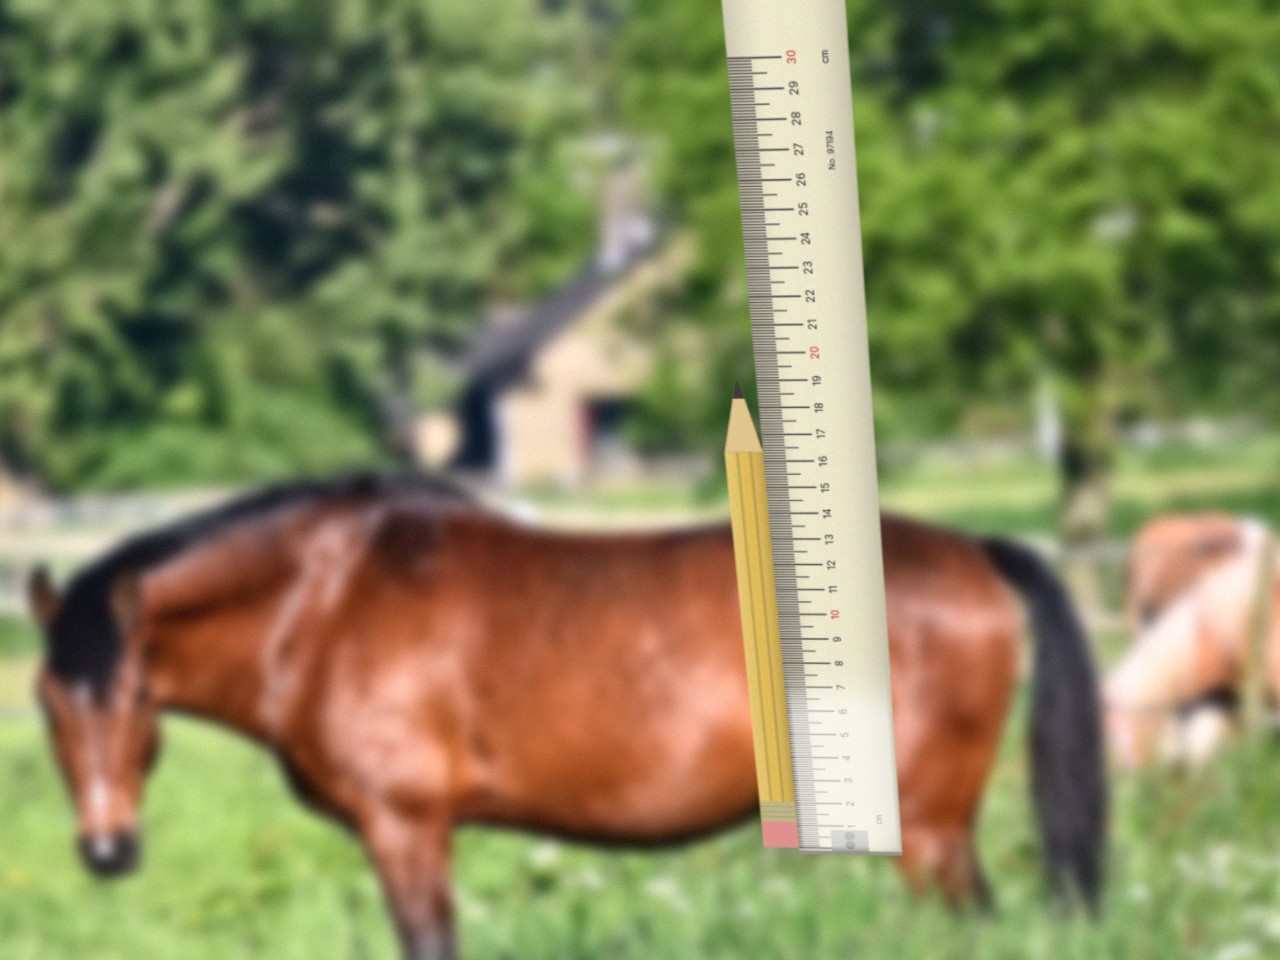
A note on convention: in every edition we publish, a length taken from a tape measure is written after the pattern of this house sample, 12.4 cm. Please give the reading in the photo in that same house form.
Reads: 19 cm
